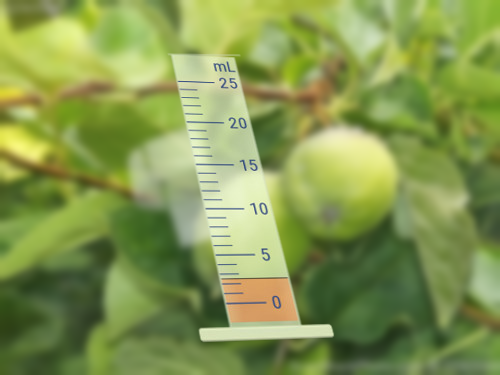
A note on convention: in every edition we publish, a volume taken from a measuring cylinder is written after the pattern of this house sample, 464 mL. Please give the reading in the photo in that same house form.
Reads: 2.5 mL
